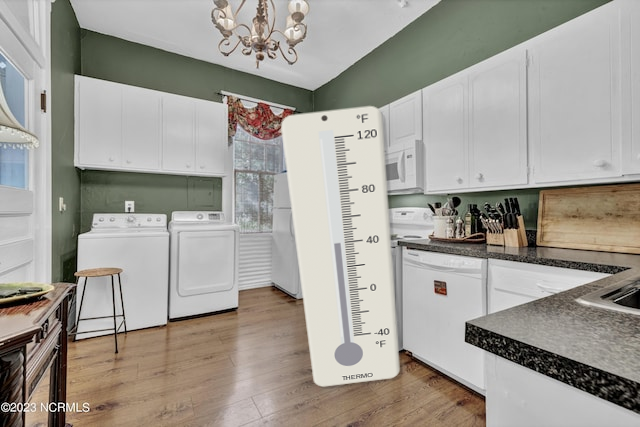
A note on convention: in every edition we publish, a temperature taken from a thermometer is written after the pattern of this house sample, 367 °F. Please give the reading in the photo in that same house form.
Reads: 40 °F
